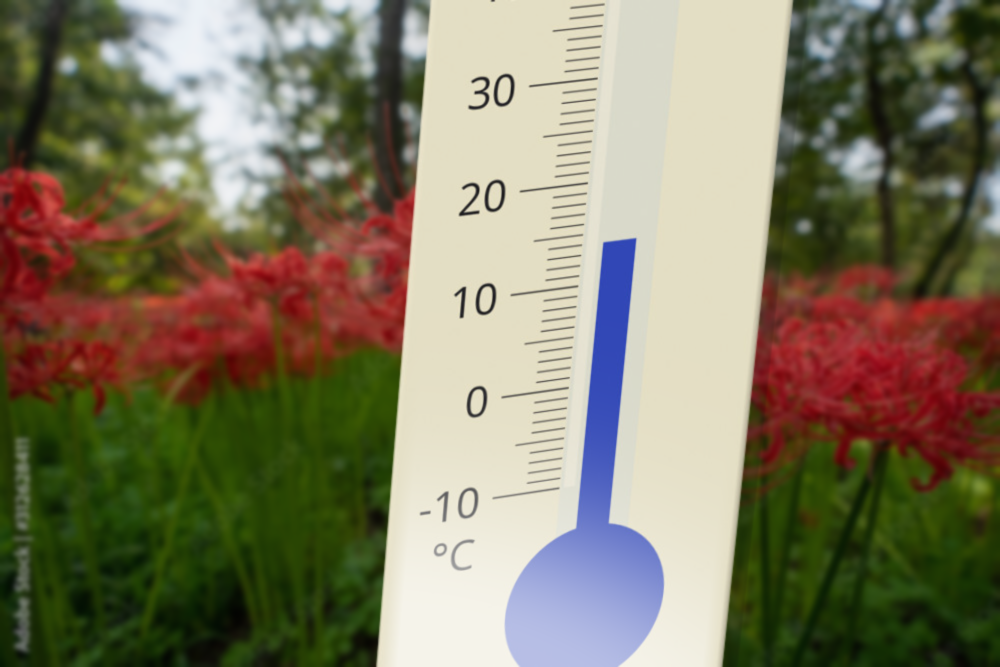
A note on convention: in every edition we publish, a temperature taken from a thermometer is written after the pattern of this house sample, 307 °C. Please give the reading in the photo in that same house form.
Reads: 14 °C
